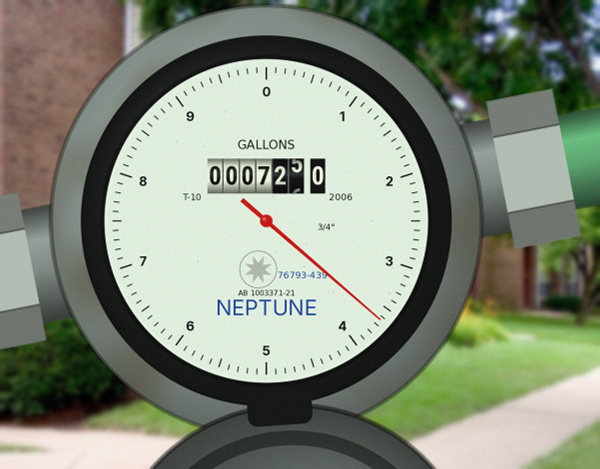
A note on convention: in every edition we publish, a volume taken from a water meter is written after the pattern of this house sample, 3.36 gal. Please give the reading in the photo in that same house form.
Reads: 7253.6 gal
